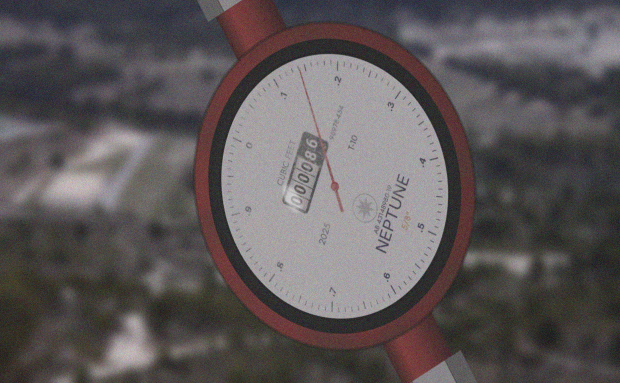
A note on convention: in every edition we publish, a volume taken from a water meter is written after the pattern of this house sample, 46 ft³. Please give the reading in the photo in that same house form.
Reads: 86.14 ft³
